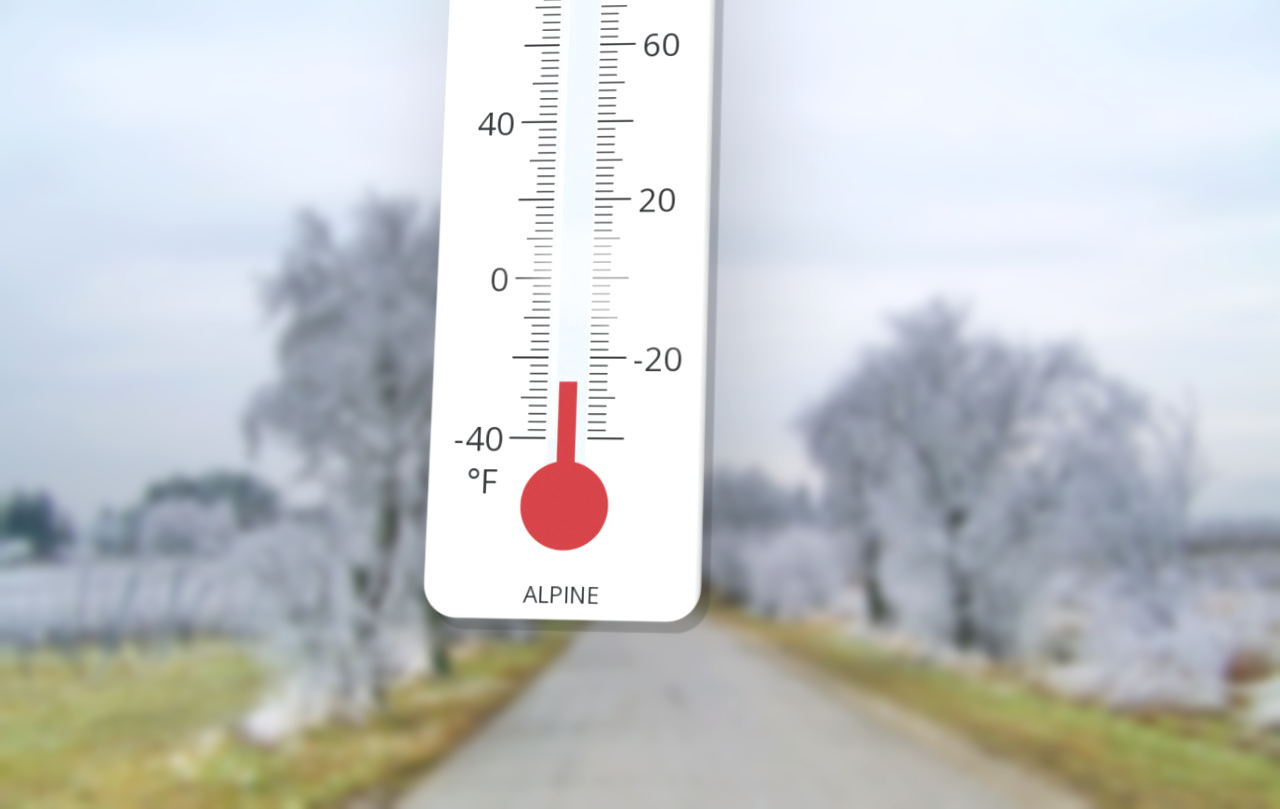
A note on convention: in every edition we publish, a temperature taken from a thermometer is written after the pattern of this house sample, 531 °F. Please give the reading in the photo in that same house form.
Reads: -26 °F
